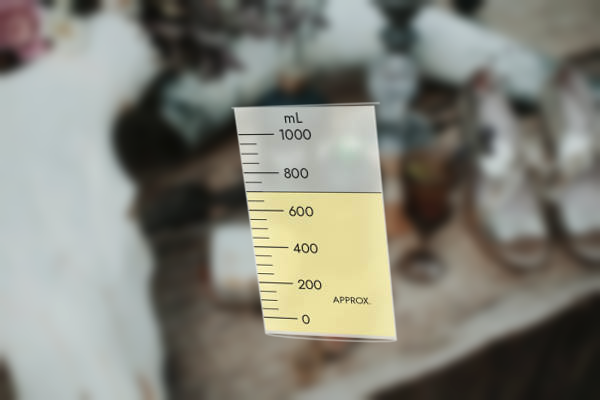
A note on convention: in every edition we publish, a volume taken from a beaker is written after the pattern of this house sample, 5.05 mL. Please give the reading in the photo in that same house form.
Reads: 700 mL
